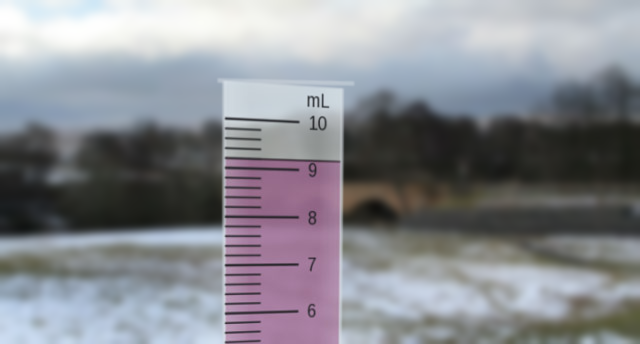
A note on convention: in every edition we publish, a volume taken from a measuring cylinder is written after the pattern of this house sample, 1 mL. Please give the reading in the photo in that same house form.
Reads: 9.2 mL
